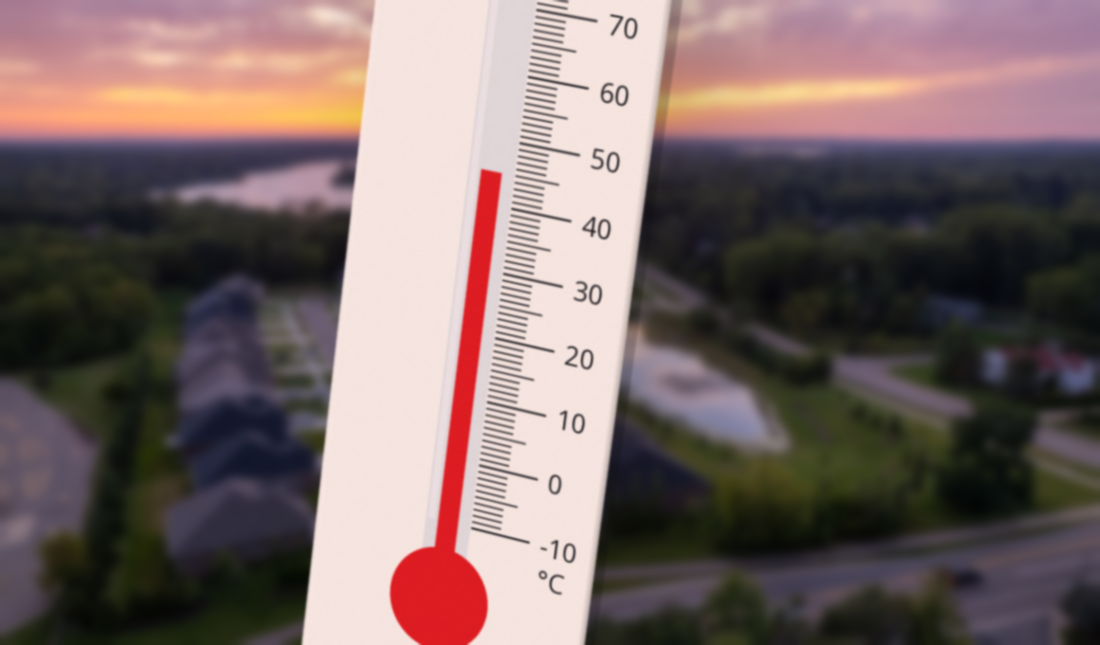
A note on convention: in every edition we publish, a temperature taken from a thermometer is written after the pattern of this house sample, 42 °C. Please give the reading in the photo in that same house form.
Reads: 45 °C
